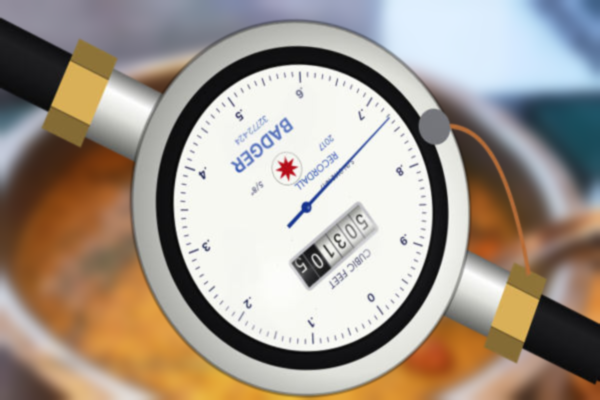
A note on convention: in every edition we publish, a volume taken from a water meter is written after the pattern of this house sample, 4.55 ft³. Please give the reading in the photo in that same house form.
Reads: 503104.73 ft³
